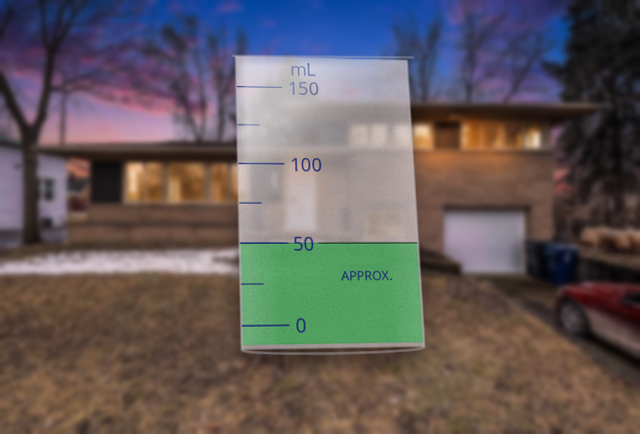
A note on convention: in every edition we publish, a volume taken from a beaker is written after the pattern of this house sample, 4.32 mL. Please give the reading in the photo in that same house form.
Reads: 50 mL
